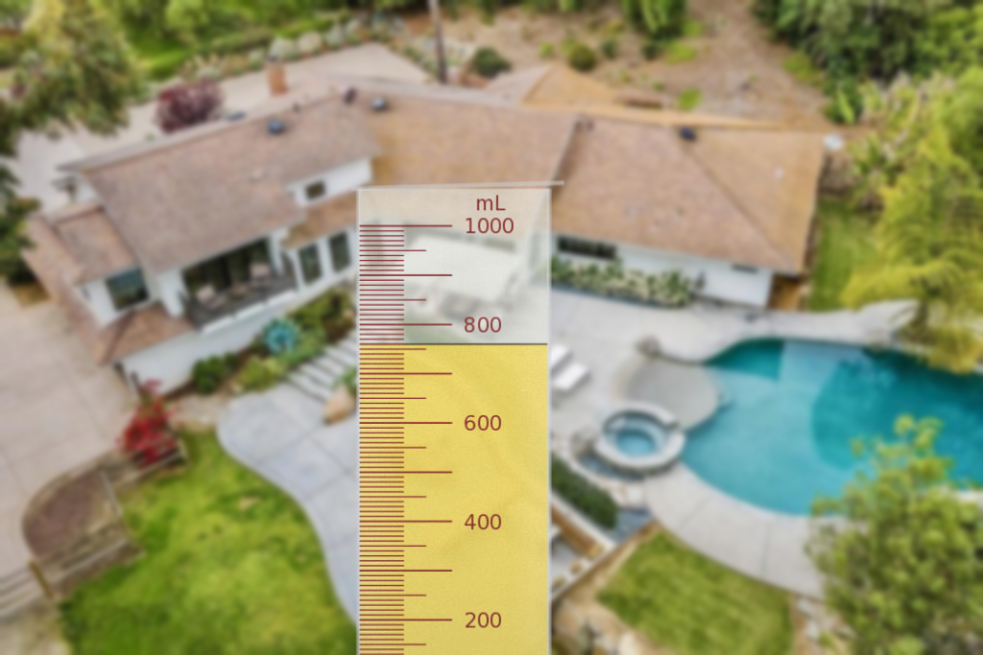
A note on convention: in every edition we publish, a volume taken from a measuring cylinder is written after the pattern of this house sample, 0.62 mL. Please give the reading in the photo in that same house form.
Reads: 760 mL
